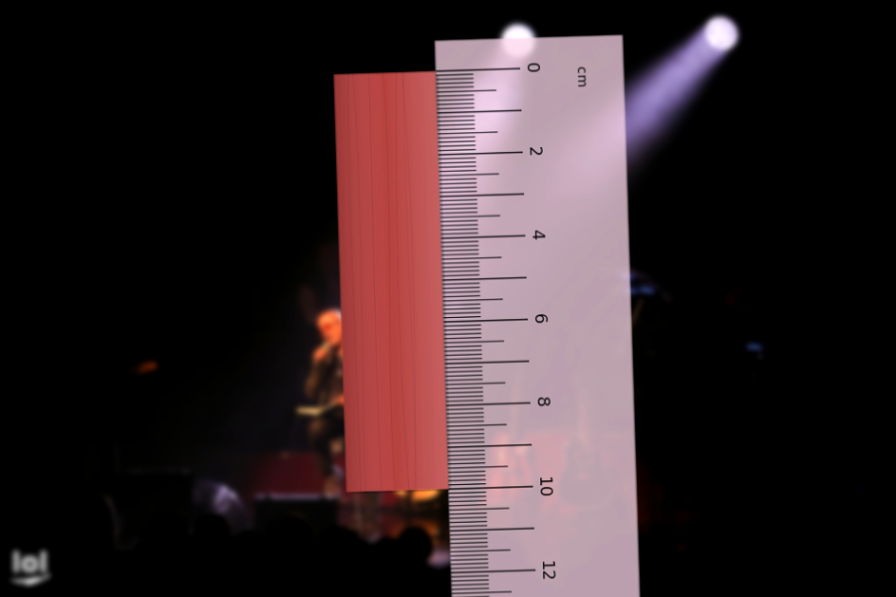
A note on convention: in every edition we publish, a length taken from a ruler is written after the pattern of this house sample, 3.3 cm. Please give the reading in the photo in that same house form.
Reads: 10 cm
